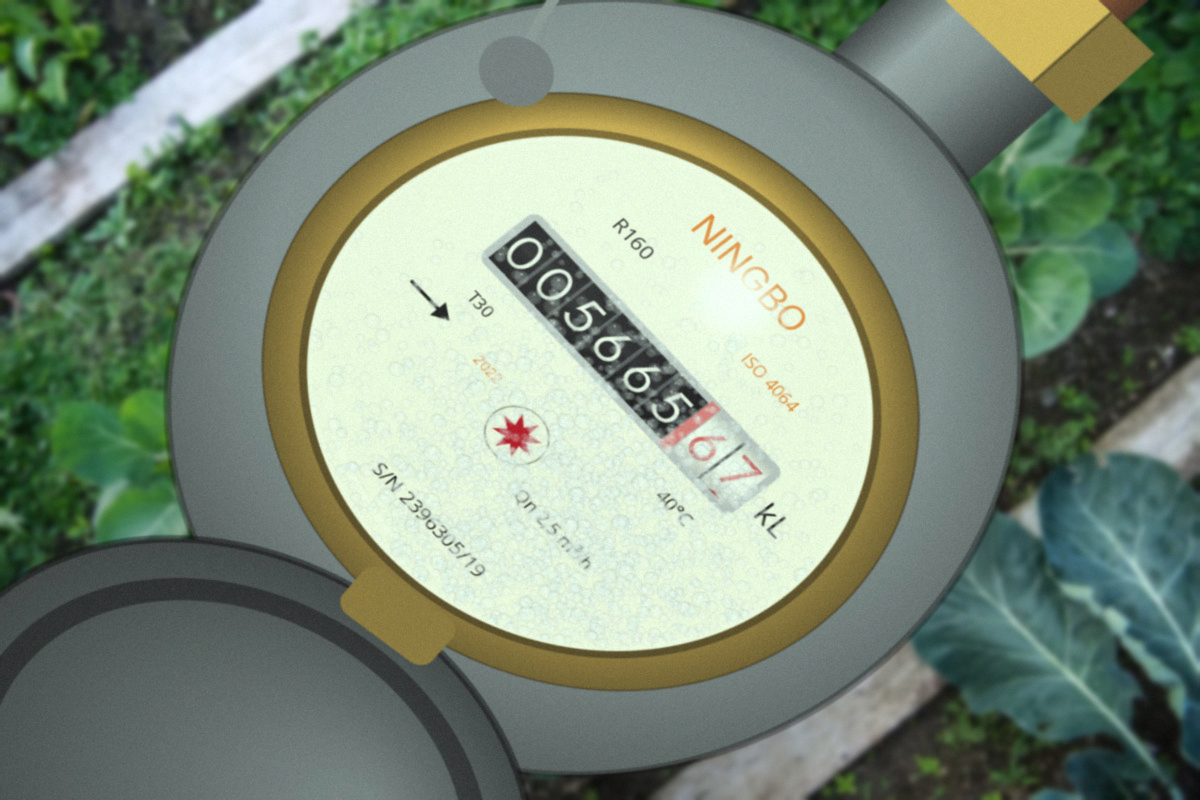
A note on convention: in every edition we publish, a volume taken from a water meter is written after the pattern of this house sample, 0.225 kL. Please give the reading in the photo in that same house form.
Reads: 5665.67 kL
